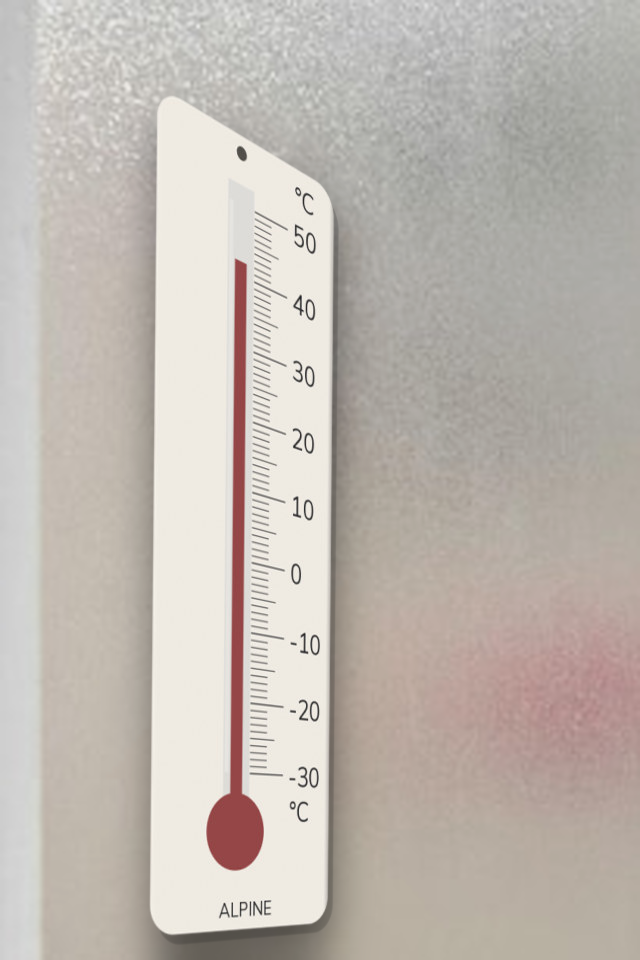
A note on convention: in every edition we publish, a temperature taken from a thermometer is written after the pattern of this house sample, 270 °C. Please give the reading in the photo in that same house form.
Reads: 42 °C
